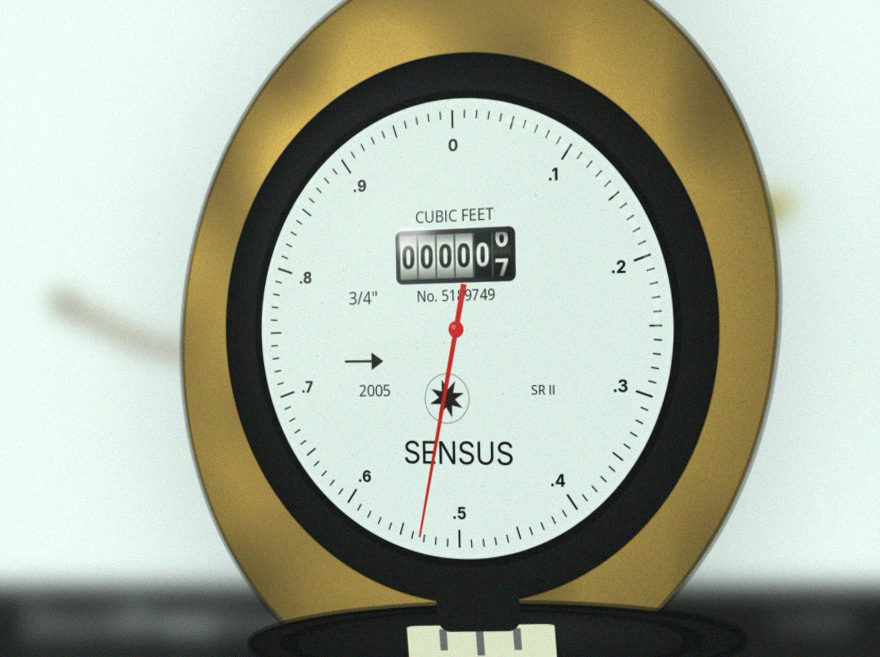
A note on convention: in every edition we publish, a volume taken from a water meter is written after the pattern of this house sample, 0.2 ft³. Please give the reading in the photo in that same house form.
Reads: 6.53 ft³
